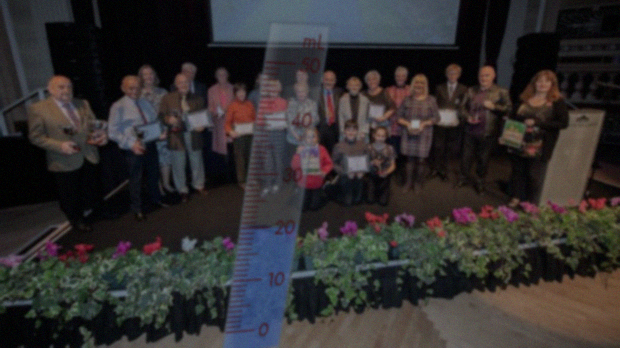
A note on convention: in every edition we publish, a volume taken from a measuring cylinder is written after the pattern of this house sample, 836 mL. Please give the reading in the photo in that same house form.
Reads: 20 mL
